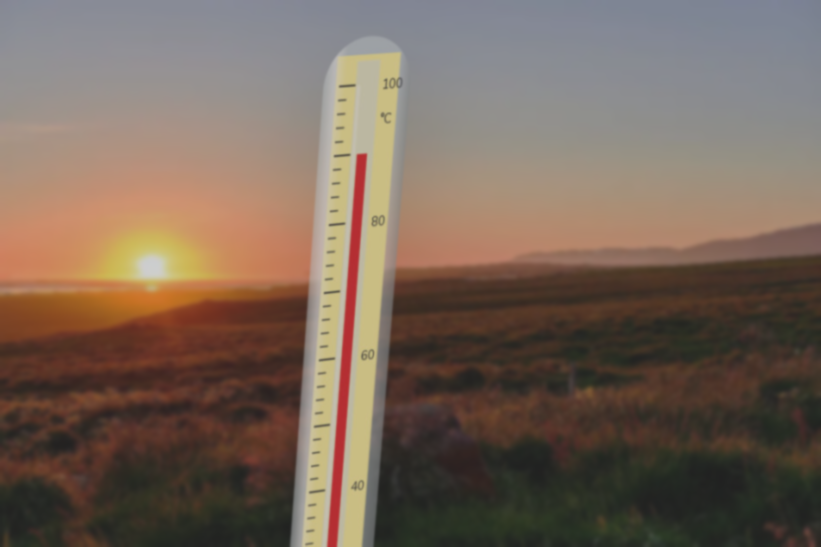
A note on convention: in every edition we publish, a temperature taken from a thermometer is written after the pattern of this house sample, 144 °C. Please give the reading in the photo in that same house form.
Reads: 90 °C
